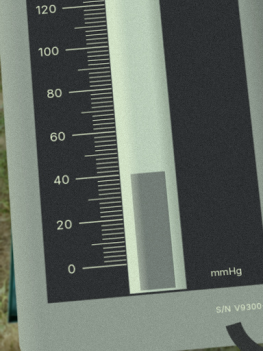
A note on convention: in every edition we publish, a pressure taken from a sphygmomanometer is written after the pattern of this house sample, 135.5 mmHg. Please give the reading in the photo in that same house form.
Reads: 40 mmHg
